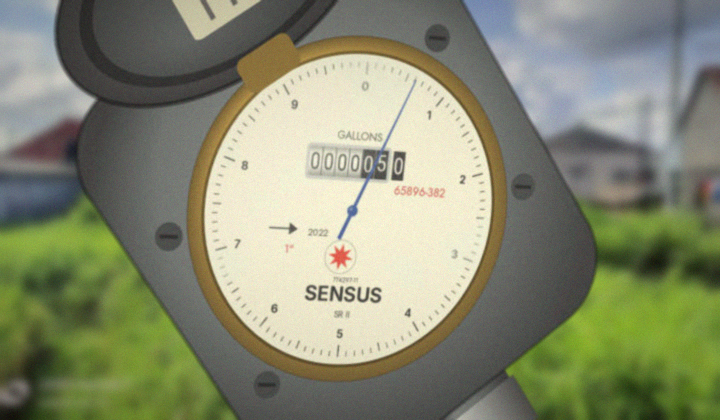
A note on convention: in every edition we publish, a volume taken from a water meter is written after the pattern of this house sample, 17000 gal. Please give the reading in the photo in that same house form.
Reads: 50.6 gal
